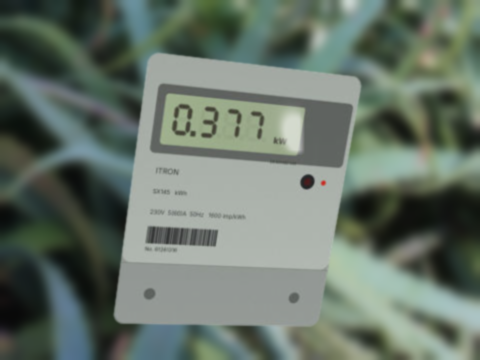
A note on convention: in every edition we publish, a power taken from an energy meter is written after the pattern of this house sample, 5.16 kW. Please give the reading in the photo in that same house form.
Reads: 0.377 kW
